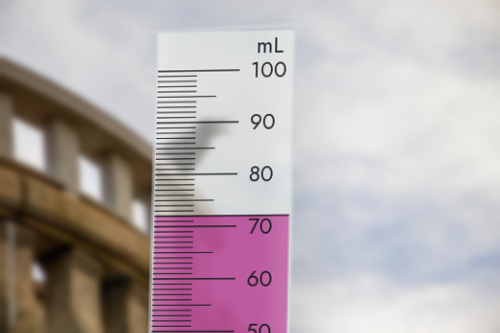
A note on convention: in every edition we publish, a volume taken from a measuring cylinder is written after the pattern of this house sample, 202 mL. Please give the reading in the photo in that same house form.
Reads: 72 mL
